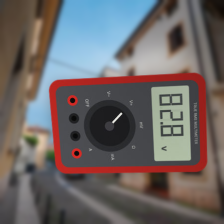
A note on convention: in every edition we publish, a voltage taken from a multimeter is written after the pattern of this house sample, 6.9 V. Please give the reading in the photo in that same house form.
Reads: 82.8 V
